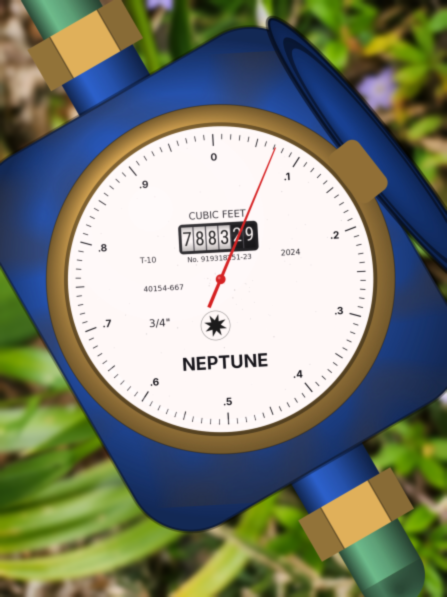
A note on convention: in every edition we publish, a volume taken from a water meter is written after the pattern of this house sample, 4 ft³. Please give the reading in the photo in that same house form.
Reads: 788329.07 ft³
